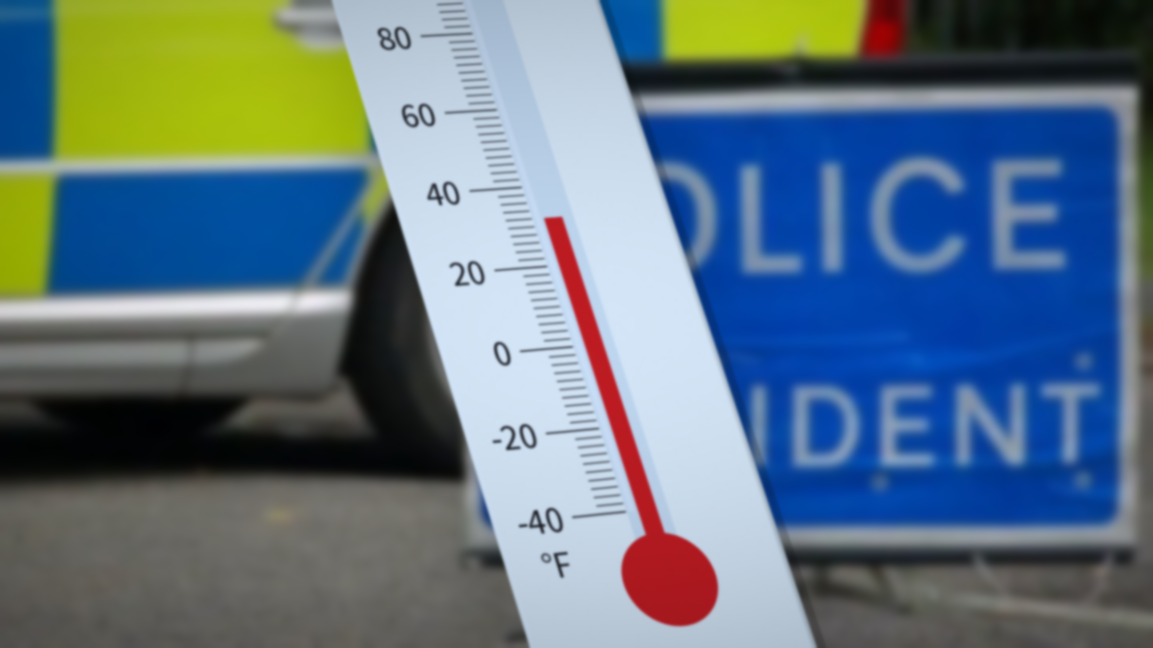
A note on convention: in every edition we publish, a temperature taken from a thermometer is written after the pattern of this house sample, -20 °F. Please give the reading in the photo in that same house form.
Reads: 32 °F
